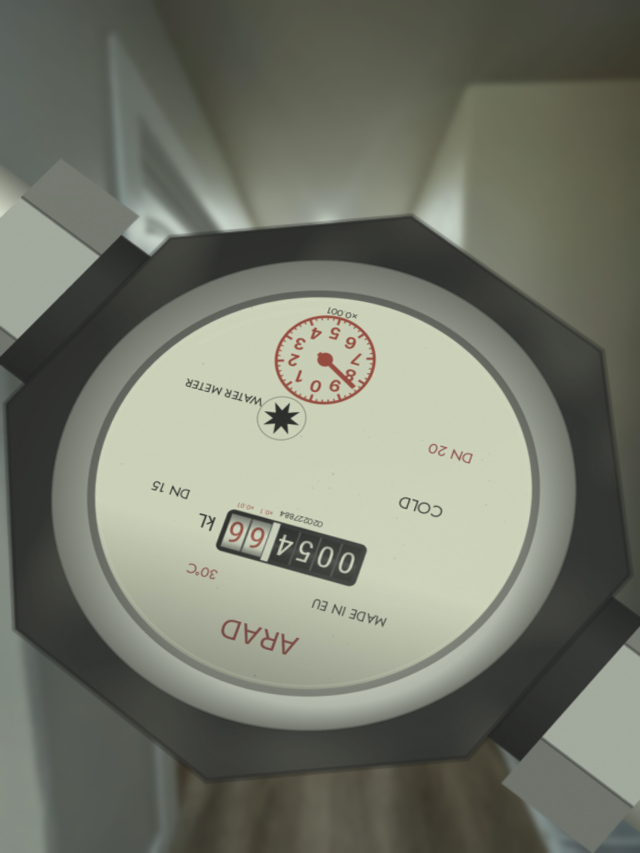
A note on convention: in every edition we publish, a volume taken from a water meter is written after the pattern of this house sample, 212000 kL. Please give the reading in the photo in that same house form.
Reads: 54.668 kL
